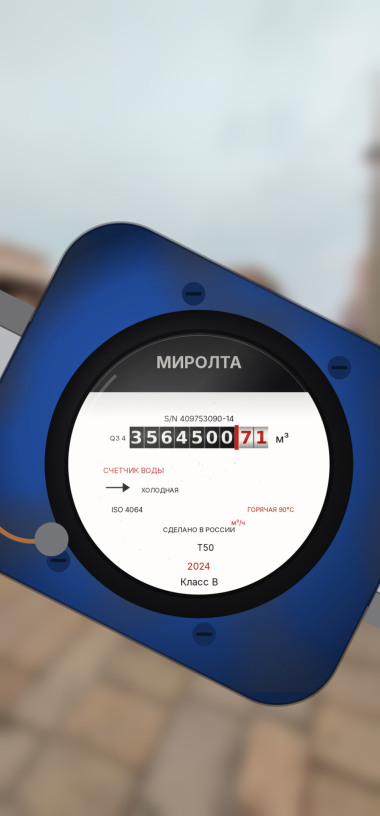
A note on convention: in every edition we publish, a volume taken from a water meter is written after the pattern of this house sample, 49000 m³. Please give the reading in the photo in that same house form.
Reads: 3564500.71 m³
